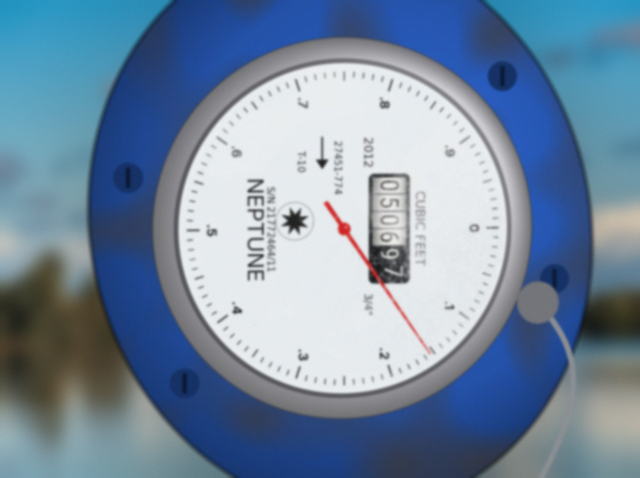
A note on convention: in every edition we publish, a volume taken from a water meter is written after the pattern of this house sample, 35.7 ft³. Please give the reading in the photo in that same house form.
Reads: 50697.15 ft³
